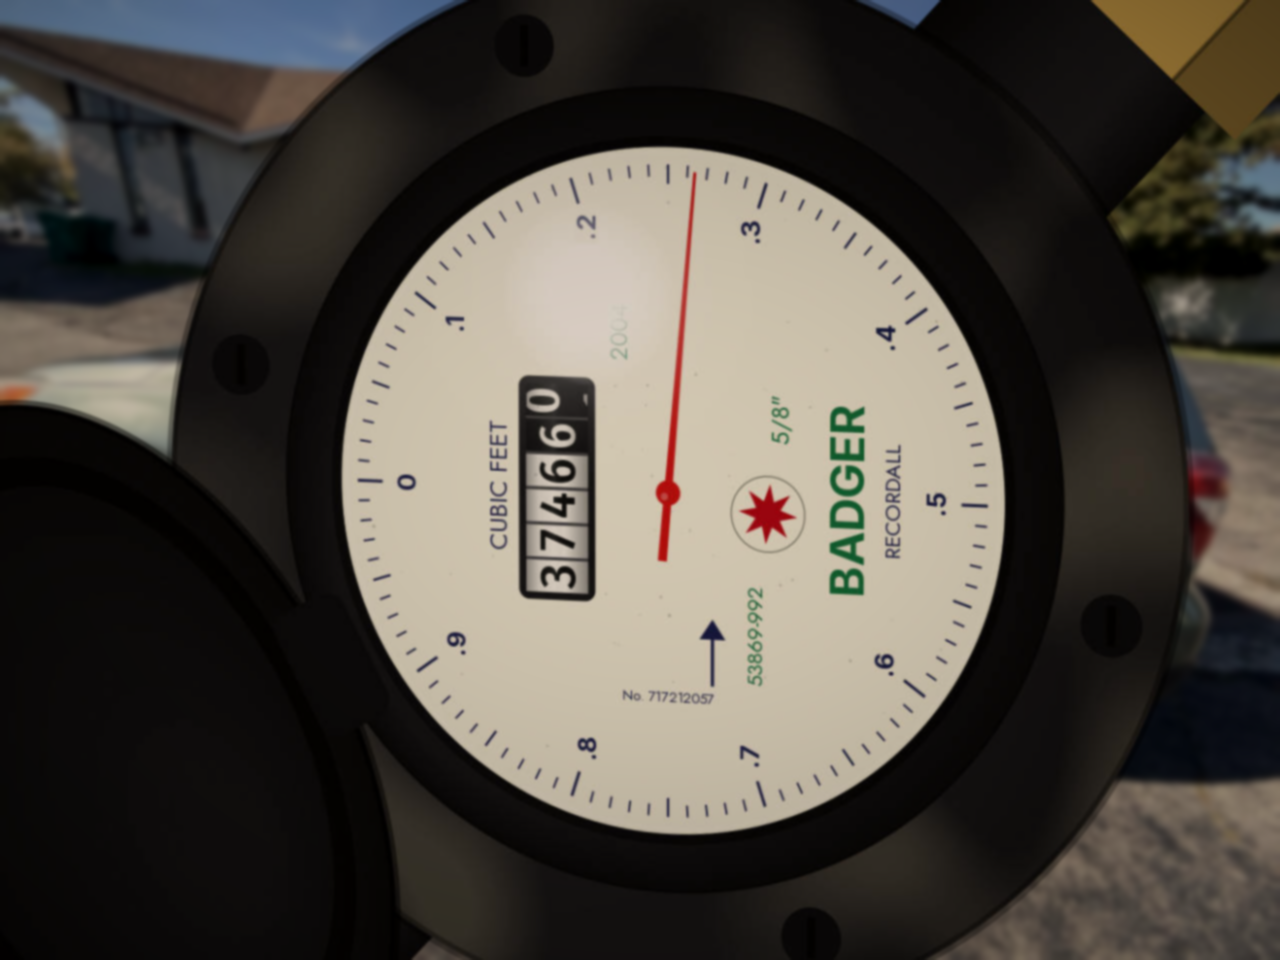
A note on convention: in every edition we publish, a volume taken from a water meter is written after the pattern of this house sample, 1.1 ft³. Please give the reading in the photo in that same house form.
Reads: 374660.26 ft³
